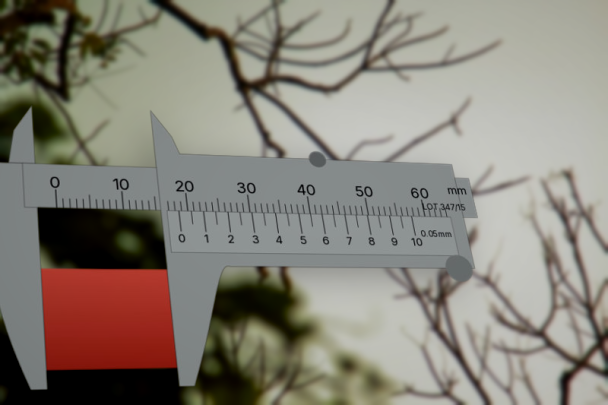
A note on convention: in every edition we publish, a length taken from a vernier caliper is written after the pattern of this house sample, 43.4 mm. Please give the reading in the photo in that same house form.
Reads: 18.6 mm
